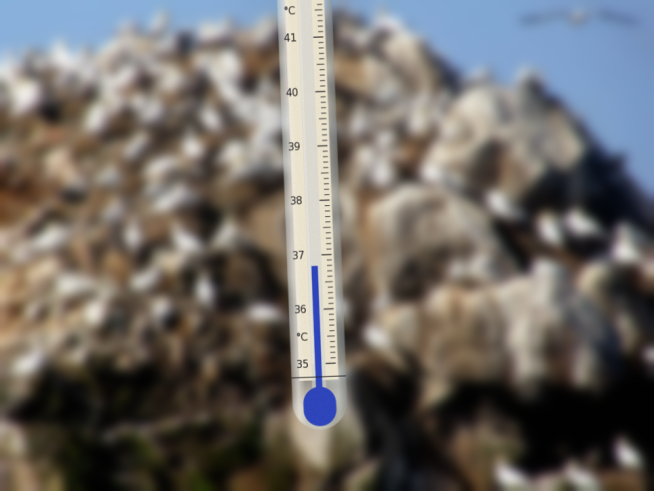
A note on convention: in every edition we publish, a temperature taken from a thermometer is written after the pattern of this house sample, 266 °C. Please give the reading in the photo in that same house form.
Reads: 36.8 °C
